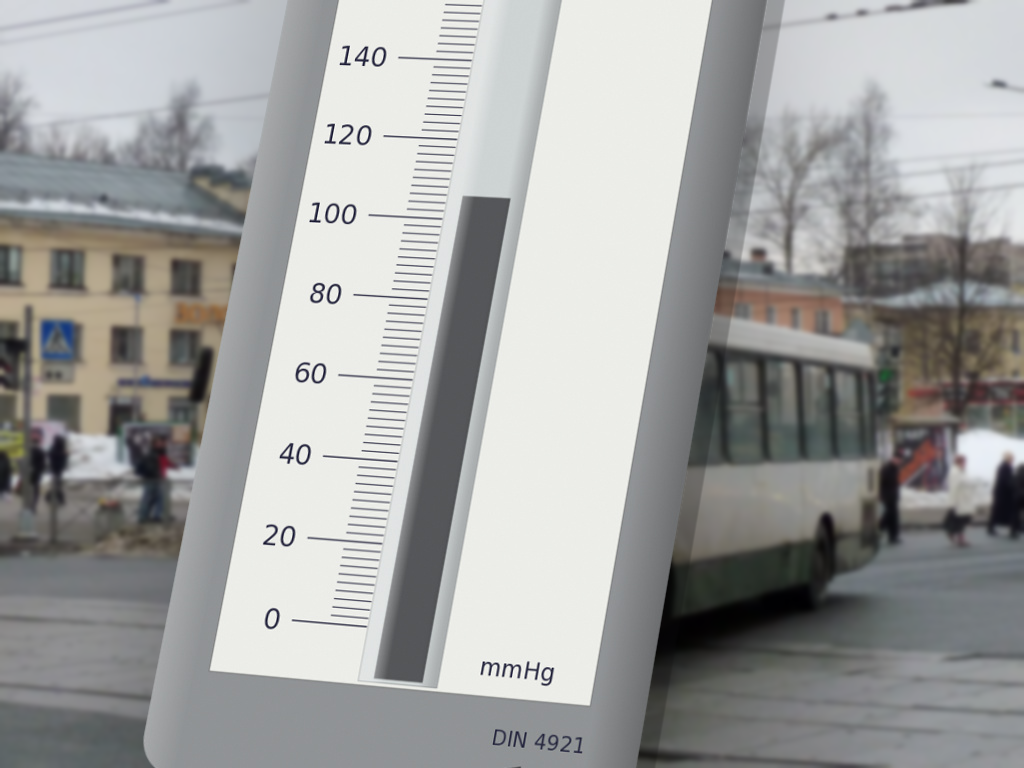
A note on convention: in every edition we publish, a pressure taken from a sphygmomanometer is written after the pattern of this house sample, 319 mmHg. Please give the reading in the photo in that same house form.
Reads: 106 mmHg
